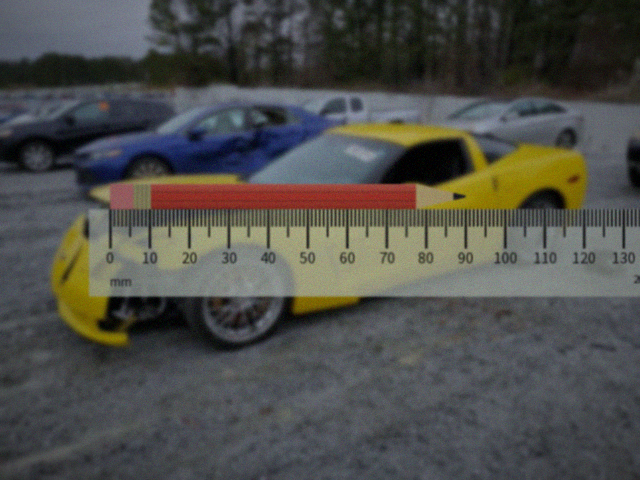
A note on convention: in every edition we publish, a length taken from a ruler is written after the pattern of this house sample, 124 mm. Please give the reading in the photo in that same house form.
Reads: 90 mm
